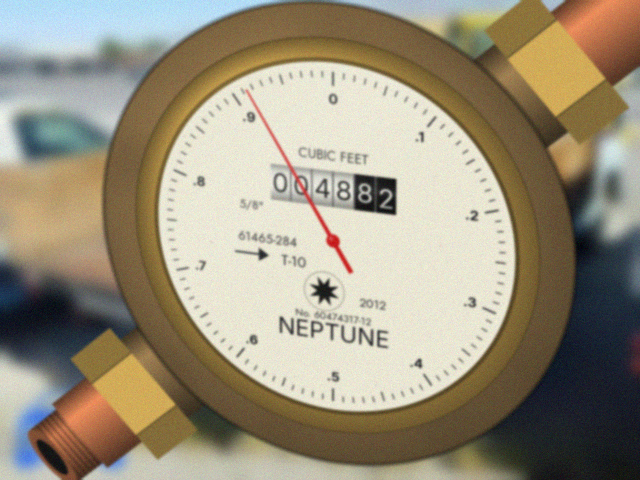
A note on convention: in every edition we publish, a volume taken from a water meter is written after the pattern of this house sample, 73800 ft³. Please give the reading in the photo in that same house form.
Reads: 4881.91 ft³
